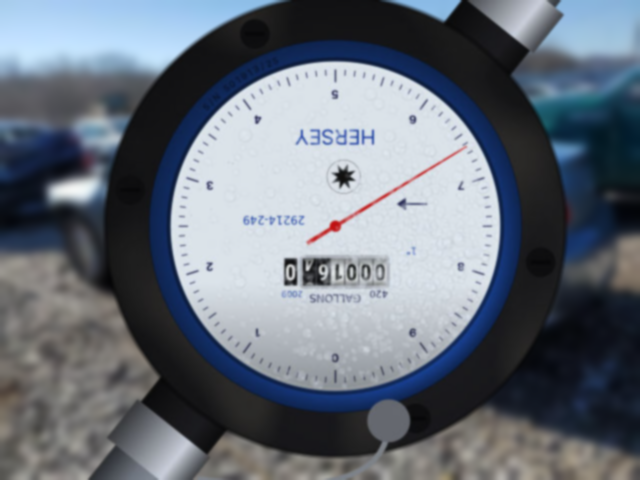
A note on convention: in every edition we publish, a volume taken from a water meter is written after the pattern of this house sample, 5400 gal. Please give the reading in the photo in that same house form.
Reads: 1636.6 gal
